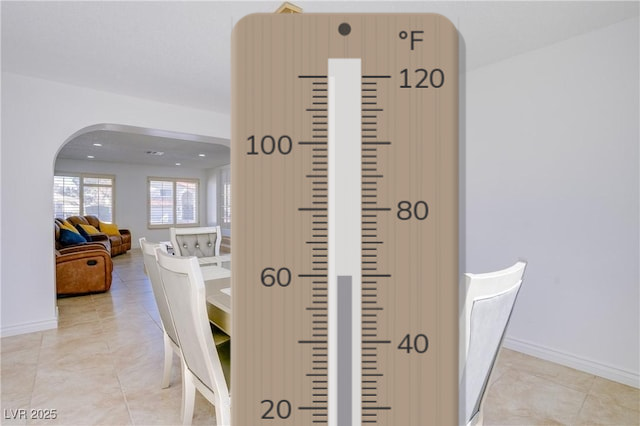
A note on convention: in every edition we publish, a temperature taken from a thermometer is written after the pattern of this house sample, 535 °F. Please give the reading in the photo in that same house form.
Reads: 60 °F
